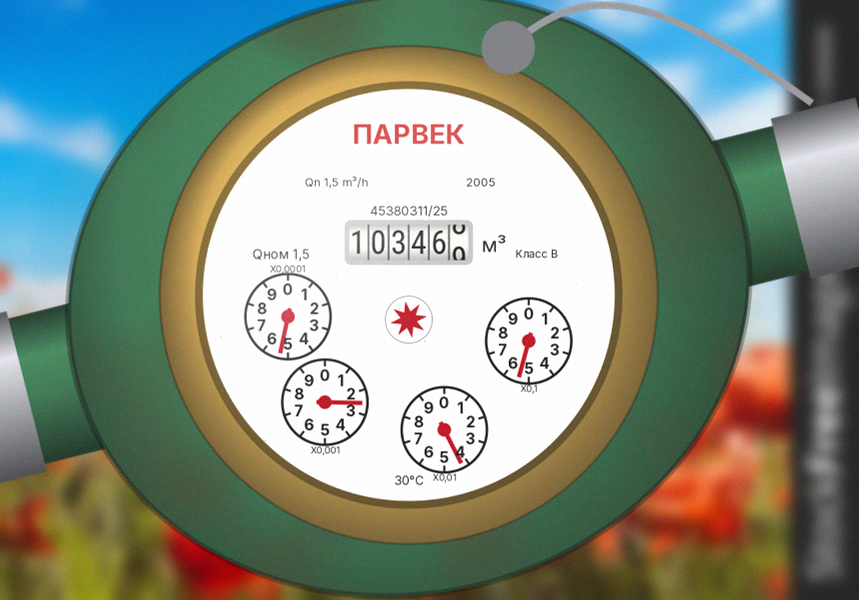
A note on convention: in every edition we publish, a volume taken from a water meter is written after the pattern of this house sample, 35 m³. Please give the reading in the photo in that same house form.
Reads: 103468.5425 m³
